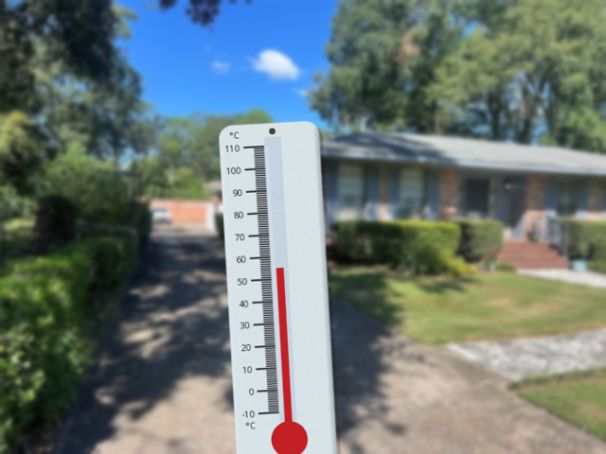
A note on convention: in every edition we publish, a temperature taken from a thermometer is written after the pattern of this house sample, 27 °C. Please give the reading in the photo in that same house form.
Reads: 55 °C
